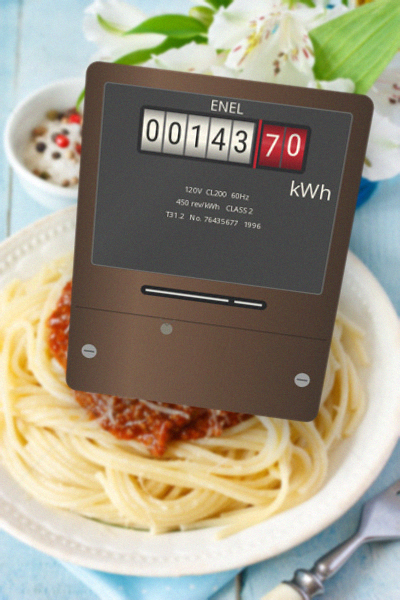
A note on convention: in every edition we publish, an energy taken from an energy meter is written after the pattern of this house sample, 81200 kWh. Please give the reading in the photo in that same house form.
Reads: 143.70 kWh
